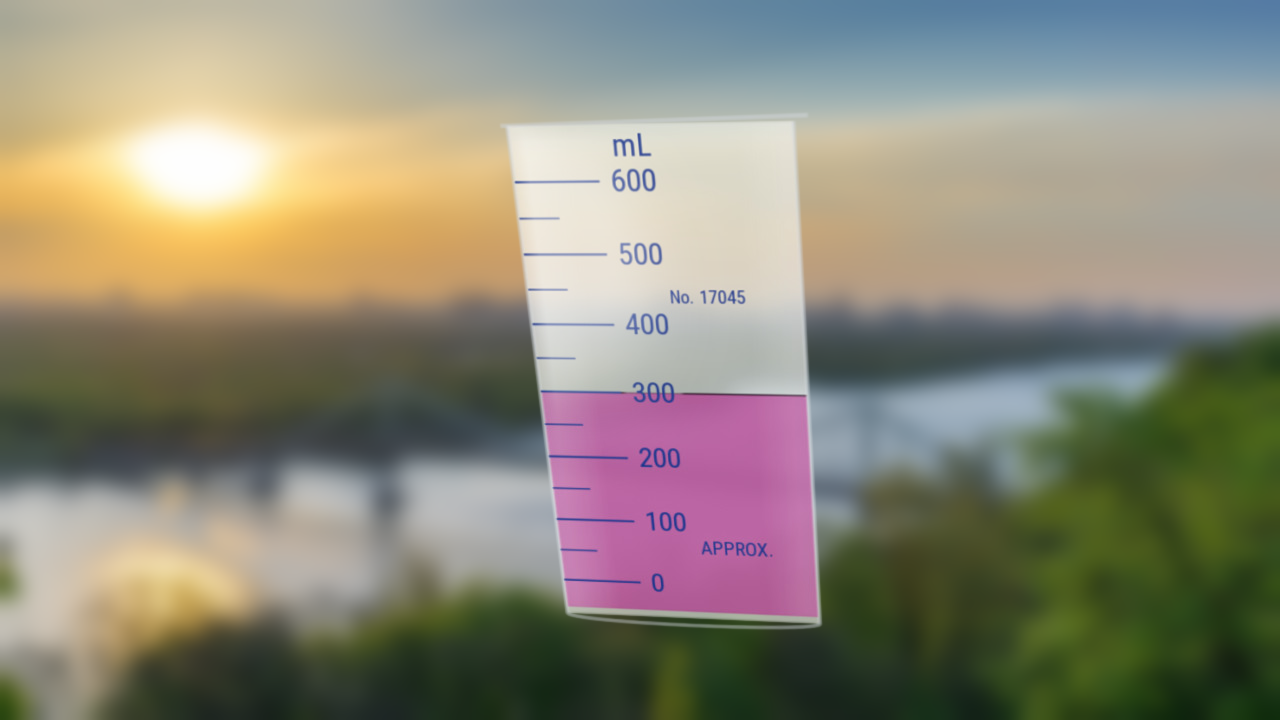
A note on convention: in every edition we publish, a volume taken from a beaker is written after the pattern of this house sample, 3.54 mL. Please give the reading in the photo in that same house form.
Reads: 300 mL
